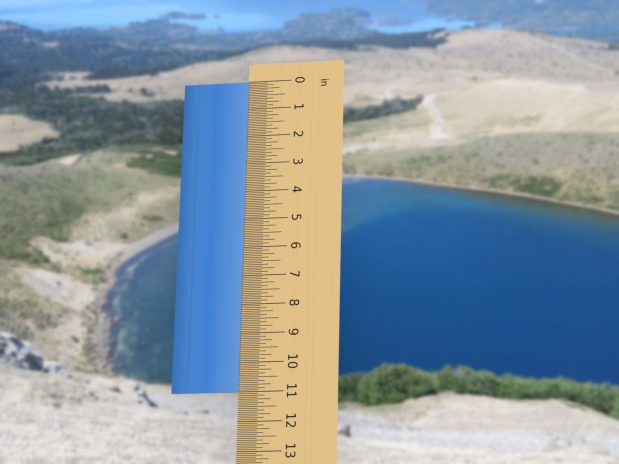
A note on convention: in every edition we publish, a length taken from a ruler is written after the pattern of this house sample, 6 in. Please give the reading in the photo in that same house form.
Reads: 11 in
